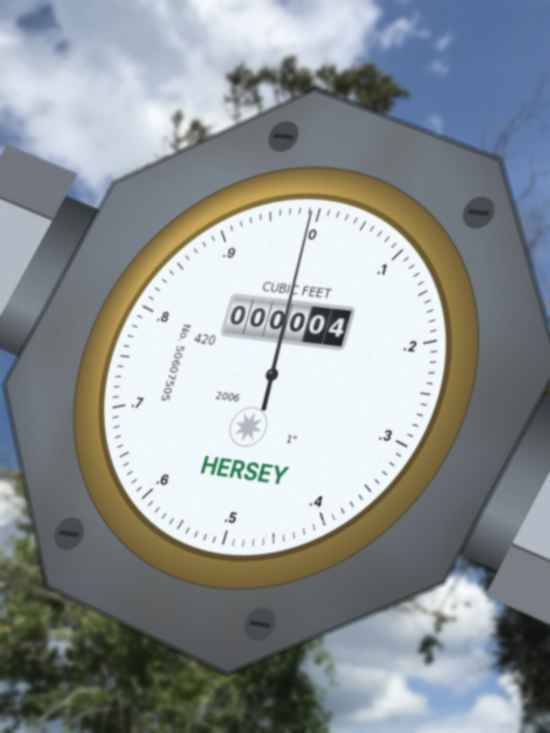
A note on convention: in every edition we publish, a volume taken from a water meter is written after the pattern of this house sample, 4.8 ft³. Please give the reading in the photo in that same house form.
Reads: 3.99 ft³
